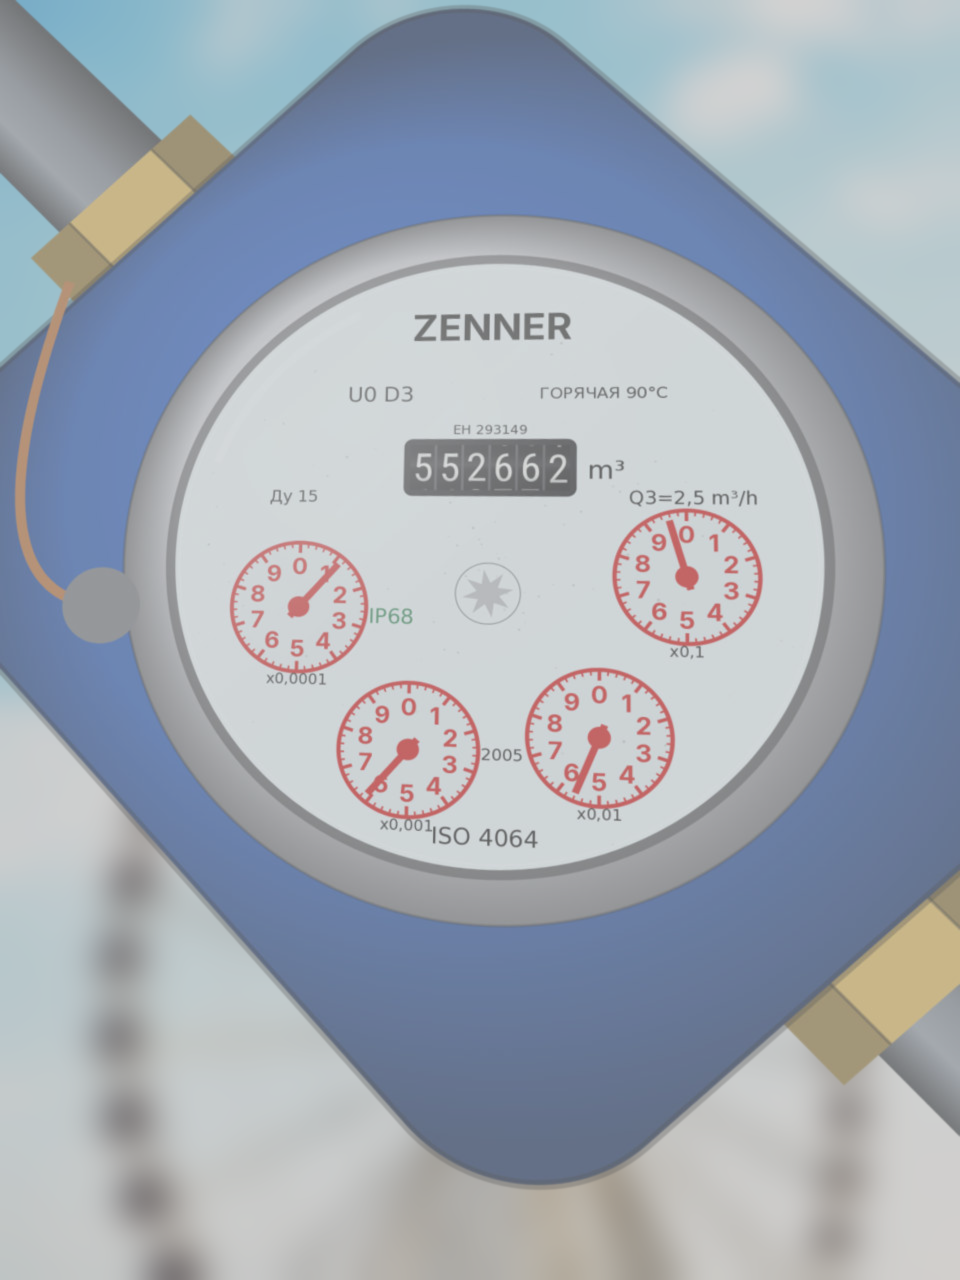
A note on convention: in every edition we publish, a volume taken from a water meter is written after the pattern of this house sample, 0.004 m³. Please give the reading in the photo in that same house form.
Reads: 552661.9561 m³
